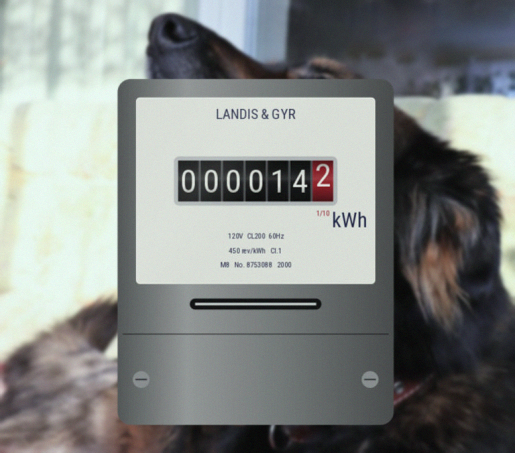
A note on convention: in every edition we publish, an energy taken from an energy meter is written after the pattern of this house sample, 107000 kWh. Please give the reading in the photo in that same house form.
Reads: 14.2 kWh
